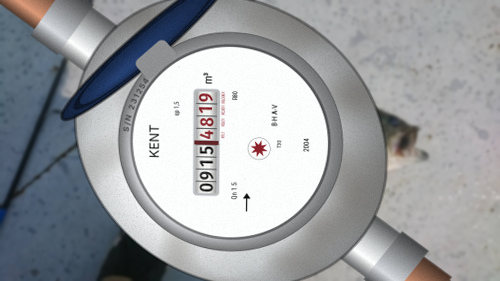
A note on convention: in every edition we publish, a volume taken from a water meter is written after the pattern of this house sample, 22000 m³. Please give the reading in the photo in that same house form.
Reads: 915.4819 m³
